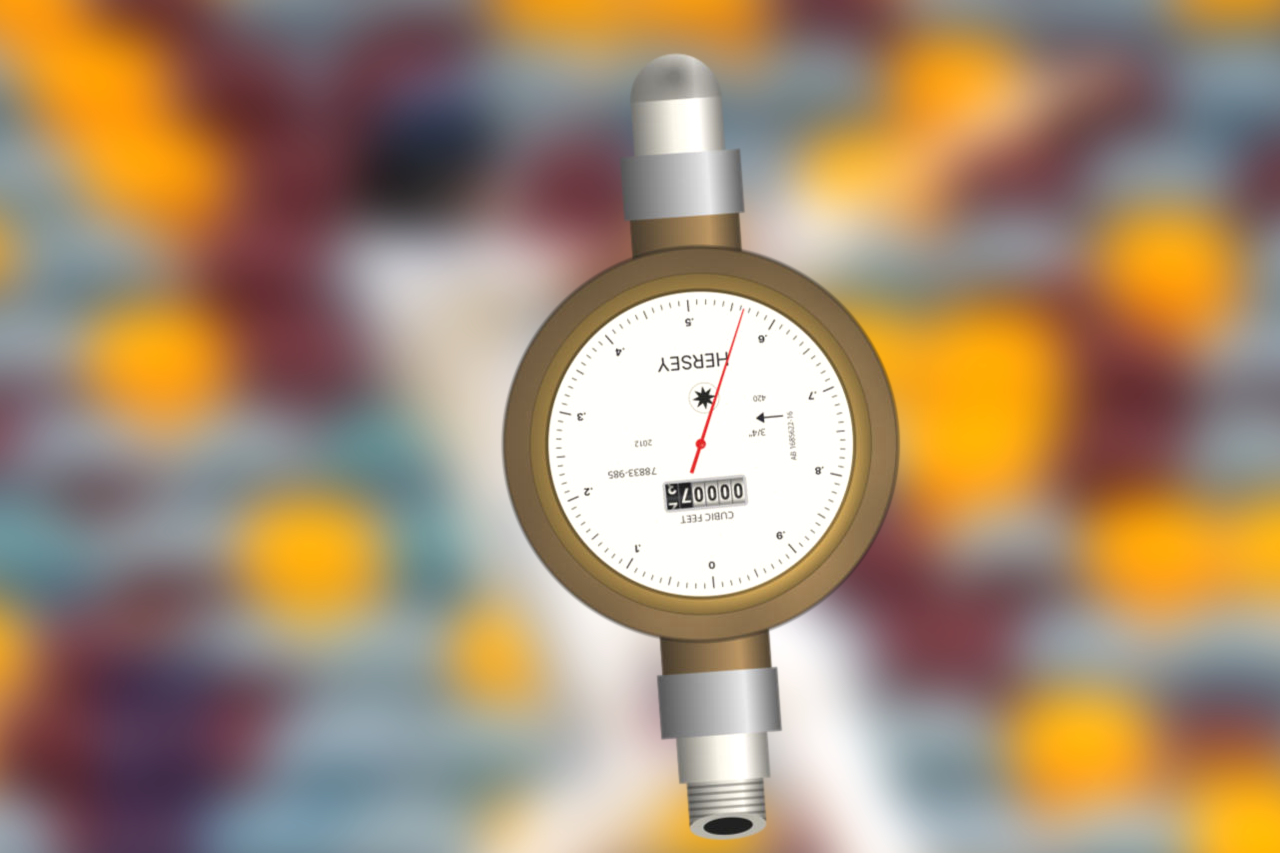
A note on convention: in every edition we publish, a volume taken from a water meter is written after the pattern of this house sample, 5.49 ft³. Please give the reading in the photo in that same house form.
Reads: 72.56 ft³
